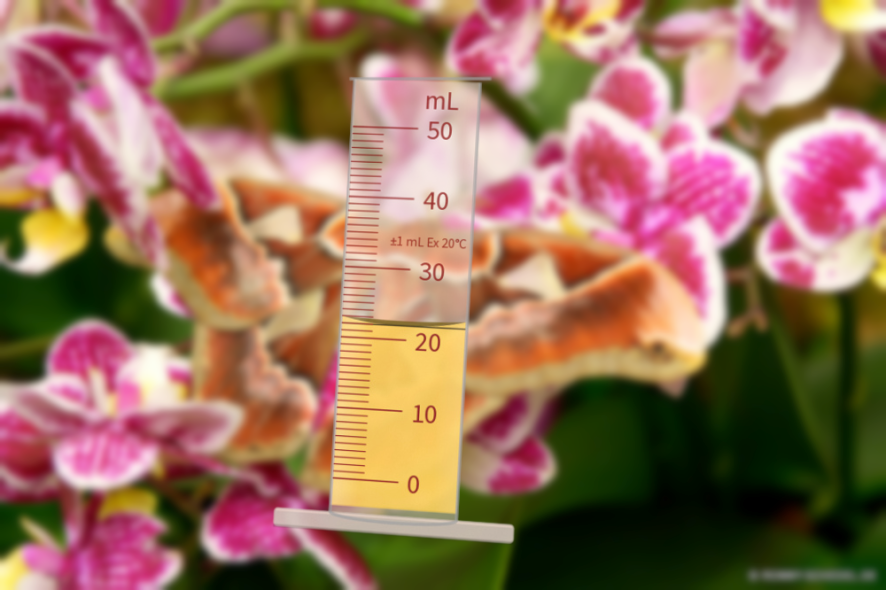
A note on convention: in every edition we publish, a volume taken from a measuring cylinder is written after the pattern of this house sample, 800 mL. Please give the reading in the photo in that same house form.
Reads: 22 mL
